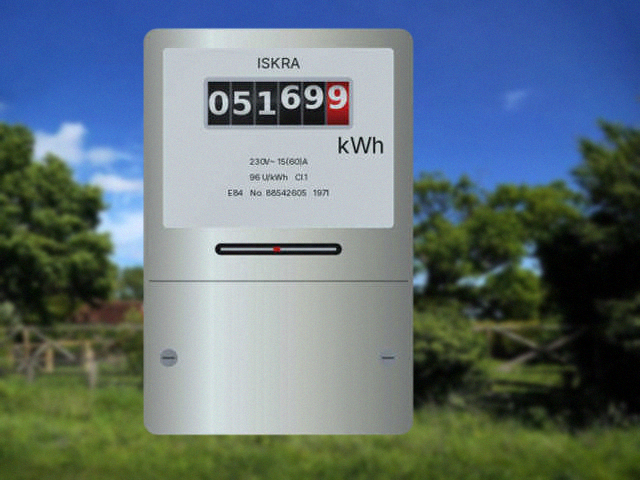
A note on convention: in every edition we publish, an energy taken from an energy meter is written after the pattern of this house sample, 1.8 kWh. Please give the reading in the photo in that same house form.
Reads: 5169.9 kWh
